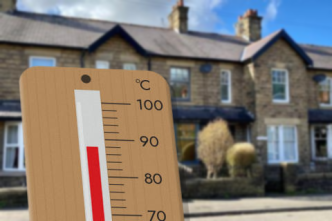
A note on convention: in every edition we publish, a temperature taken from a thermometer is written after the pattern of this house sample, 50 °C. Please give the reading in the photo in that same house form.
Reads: 88 °C
